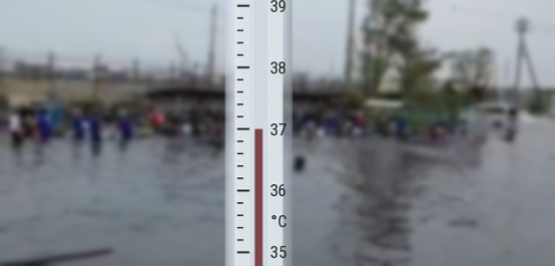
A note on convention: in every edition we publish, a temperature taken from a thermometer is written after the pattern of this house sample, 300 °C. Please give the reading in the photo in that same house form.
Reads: 37 °C
